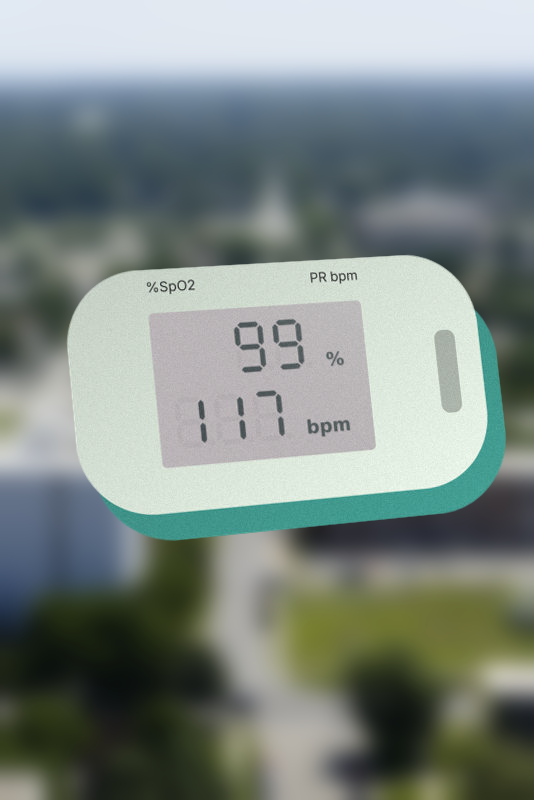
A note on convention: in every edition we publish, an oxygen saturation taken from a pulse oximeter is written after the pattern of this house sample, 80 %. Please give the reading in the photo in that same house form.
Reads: 99 %
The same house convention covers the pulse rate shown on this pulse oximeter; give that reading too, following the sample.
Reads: 117 bpm
